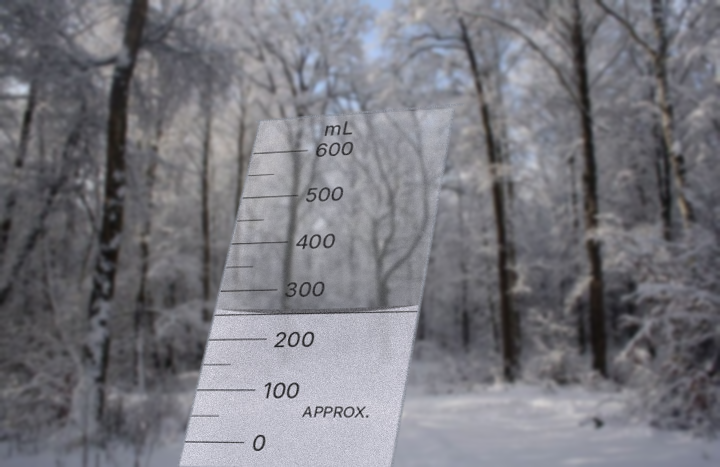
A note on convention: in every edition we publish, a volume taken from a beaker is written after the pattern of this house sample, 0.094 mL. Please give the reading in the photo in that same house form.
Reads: 250 mL
